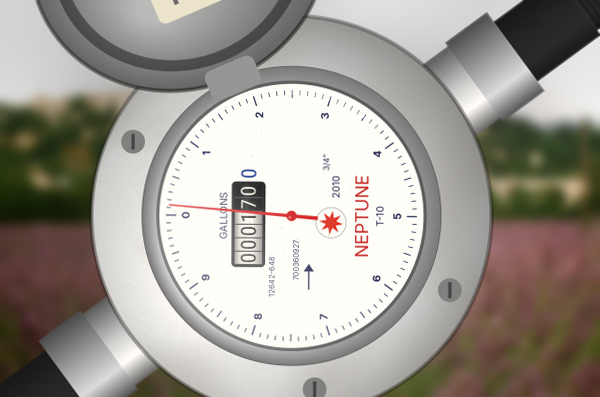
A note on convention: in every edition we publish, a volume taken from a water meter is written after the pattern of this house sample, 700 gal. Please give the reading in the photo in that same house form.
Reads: 1700.1 gal
